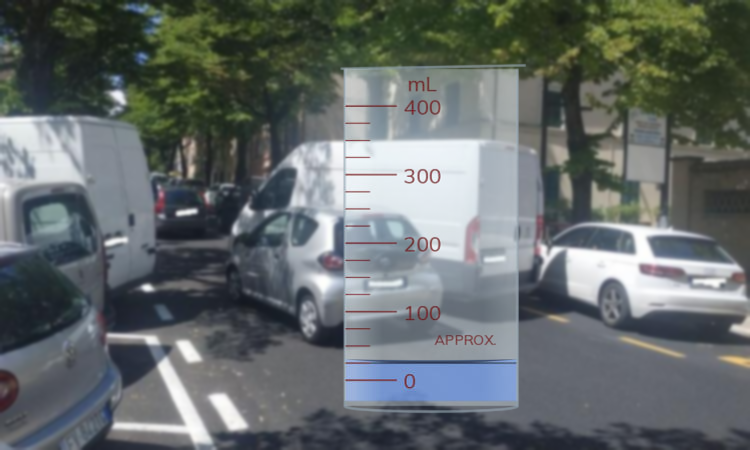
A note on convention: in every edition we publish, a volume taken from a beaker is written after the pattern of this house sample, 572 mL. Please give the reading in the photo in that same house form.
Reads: 25 mL
